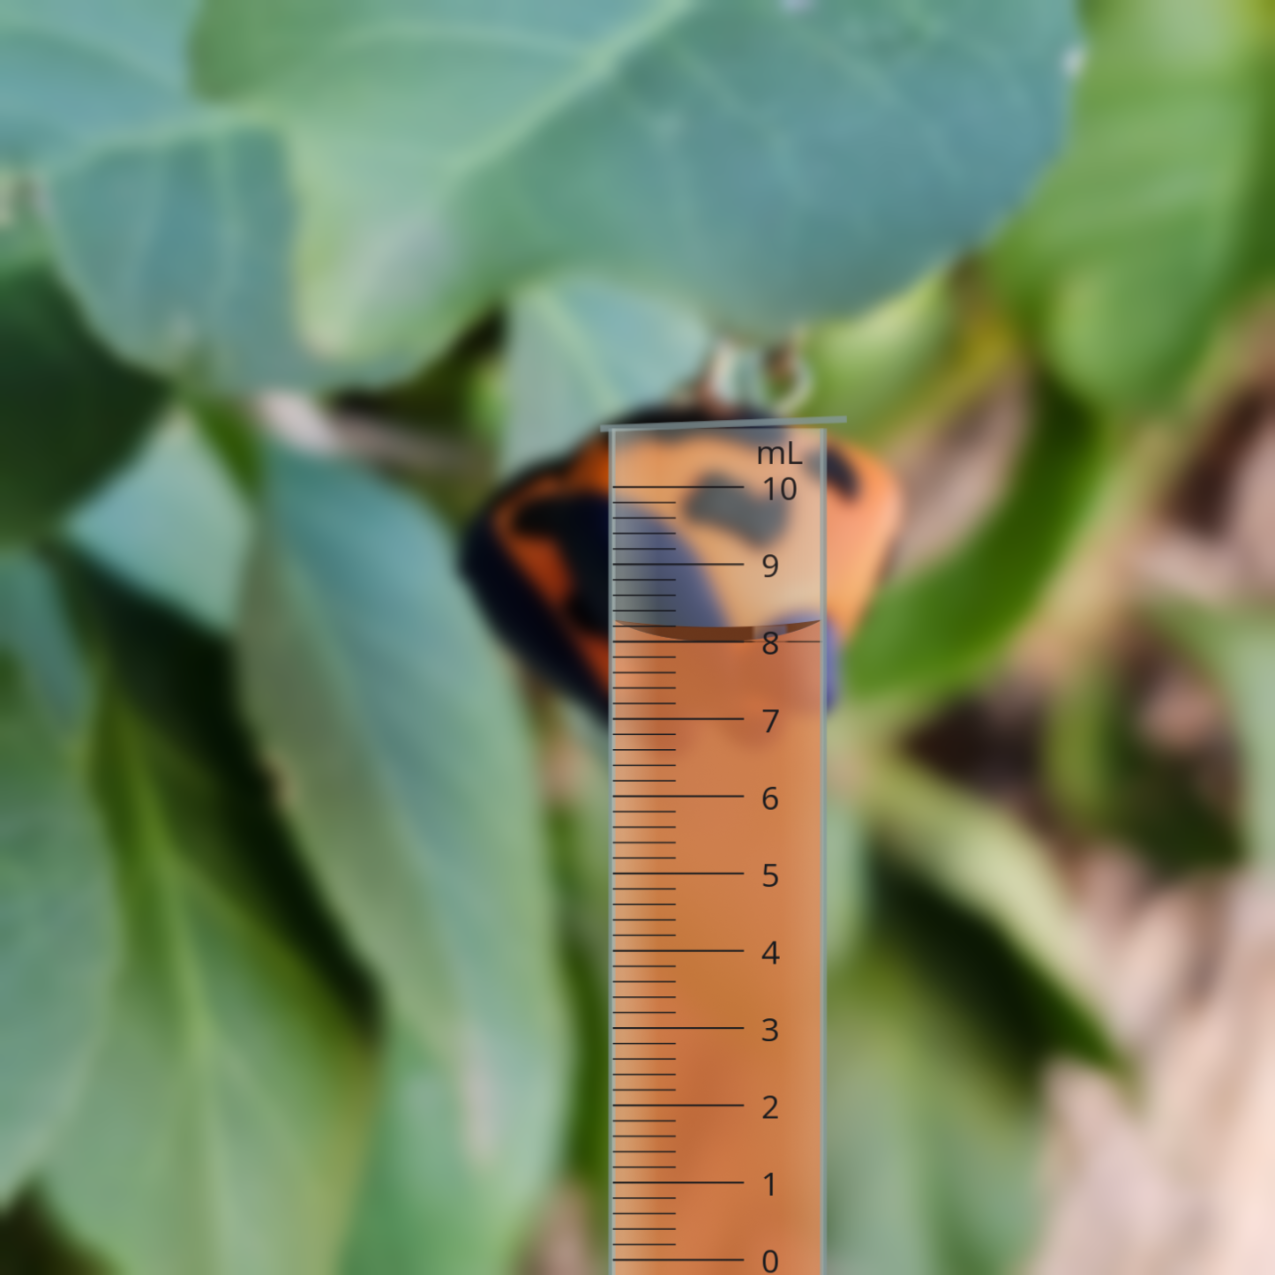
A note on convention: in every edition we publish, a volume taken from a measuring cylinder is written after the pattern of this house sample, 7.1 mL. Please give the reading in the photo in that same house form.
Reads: 8 mL
